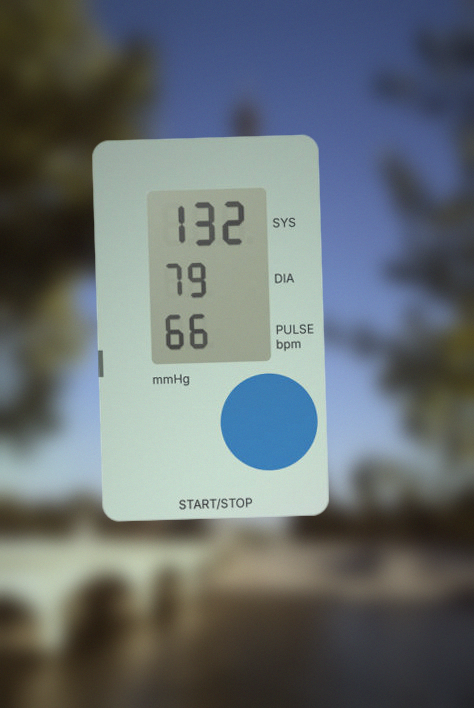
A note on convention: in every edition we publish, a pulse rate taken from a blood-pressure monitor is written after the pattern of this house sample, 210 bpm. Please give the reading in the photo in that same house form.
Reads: 66 bpm
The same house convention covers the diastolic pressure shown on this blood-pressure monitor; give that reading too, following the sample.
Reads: 79 mmHg
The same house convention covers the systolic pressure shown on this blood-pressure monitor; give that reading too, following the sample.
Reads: 132 mmHg
